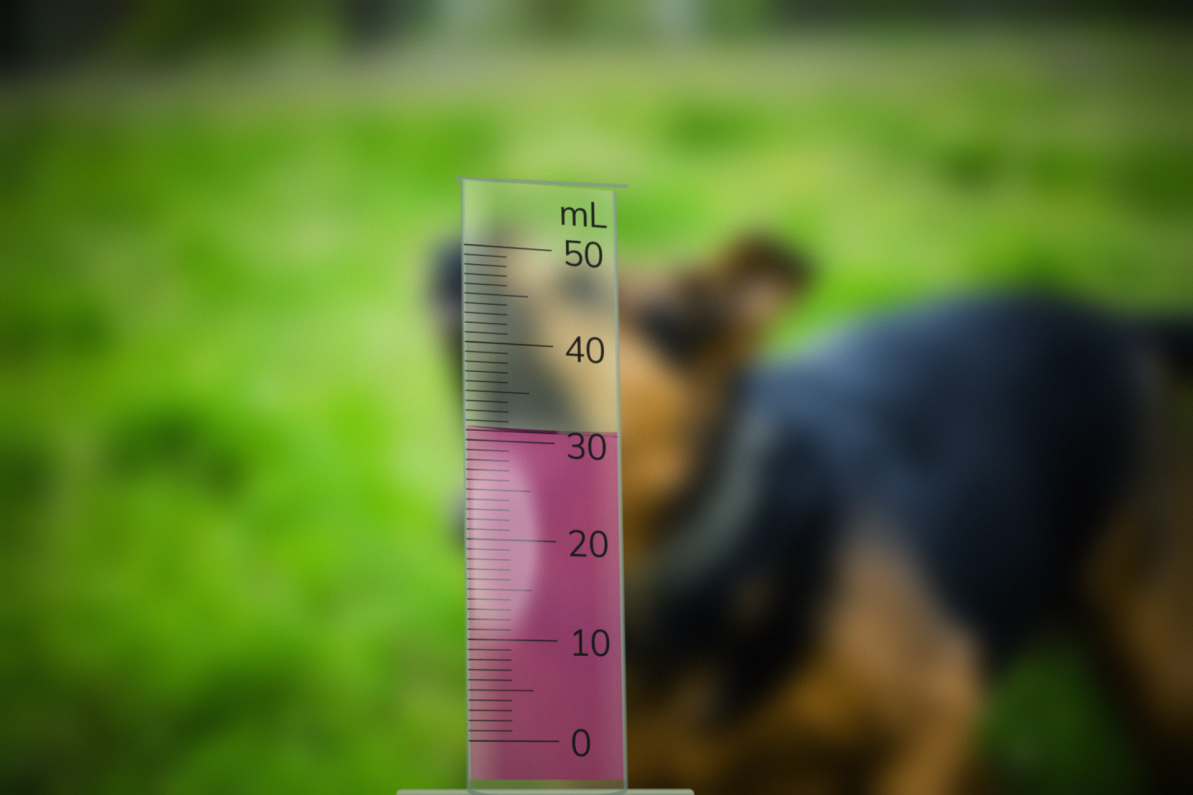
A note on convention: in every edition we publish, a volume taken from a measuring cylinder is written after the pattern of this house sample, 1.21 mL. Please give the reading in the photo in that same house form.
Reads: 31 mL
